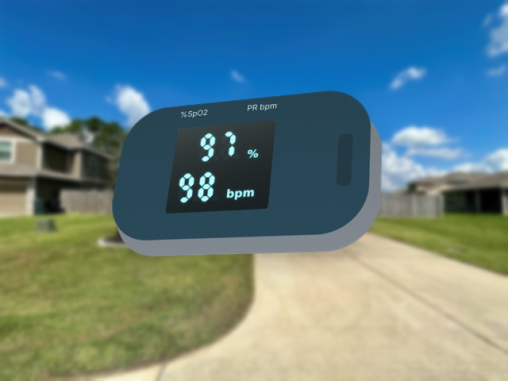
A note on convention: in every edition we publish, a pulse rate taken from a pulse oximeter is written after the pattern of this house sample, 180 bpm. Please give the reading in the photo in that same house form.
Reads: 98 bpm
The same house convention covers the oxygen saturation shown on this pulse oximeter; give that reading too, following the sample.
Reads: 97 %
